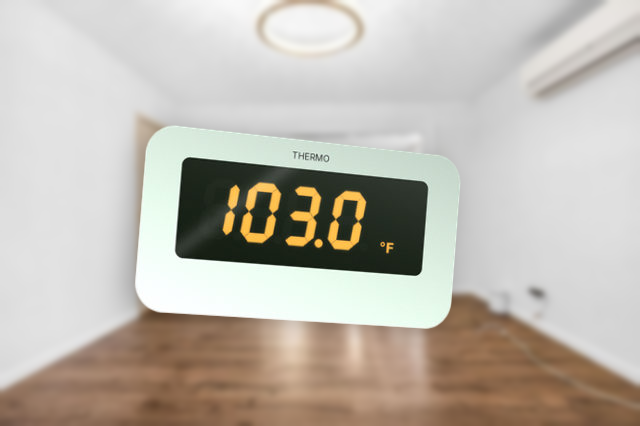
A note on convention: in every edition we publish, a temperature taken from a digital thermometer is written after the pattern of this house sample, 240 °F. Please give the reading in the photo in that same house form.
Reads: 103.0 °F
